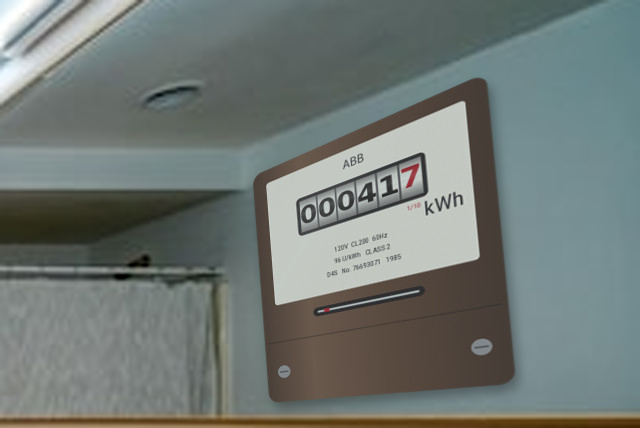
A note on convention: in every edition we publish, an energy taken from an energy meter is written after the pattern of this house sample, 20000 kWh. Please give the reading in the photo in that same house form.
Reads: 41.7 kWh
